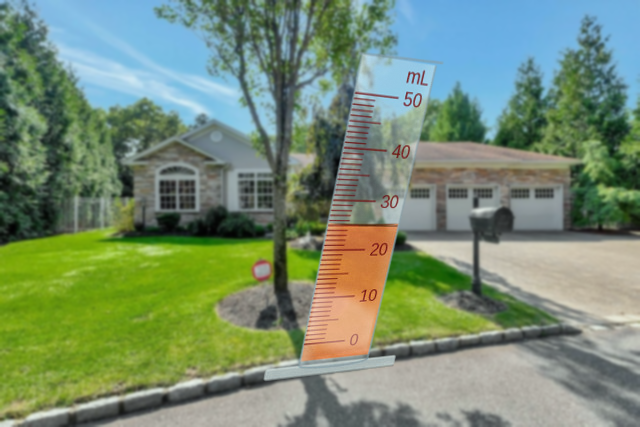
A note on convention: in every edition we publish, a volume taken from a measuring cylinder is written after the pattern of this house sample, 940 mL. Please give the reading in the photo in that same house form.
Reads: 25 mL
